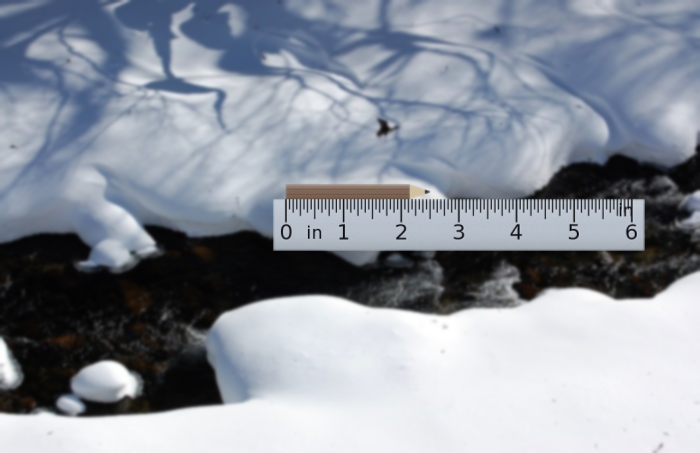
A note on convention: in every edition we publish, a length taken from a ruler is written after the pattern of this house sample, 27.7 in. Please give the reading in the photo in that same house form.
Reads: 2.5 in
